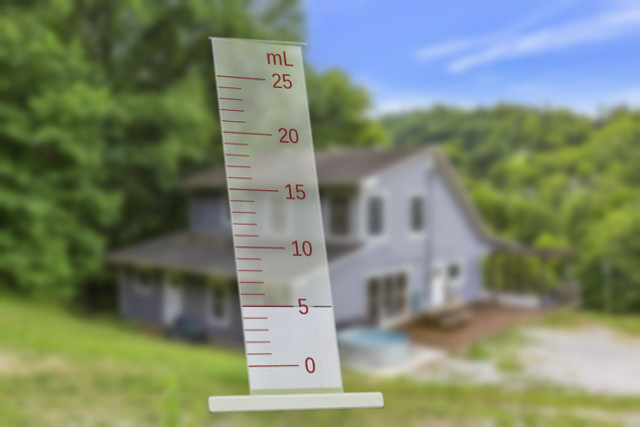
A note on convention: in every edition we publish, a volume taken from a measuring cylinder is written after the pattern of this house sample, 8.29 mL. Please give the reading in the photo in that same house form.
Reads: 5 mL
